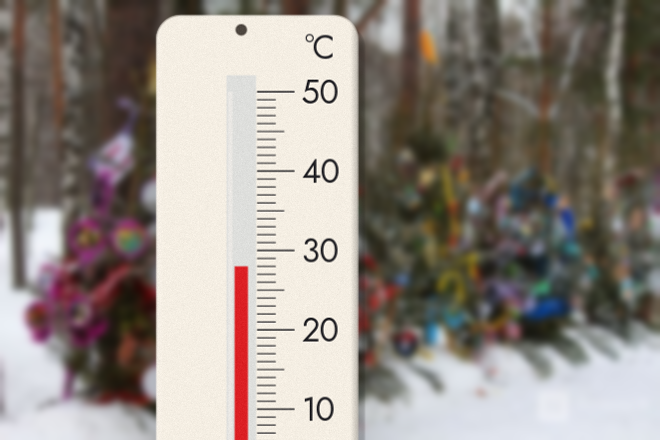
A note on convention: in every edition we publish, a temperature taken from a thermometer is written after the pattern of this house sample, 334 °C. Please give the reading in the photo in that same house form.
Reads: 28 °C
